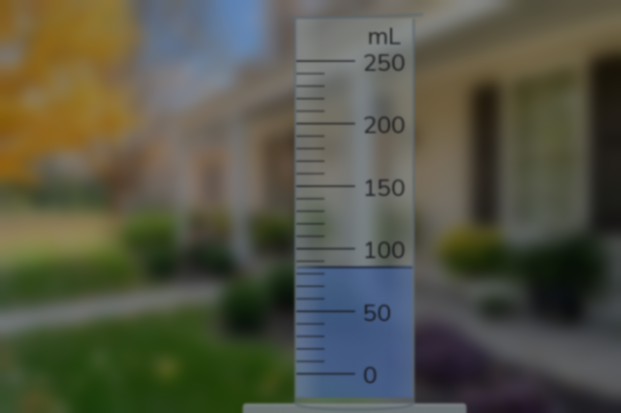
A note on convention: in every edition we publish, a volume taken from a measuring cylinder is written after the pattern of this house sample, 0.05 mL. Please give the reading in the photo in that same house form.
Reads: 85 mL
